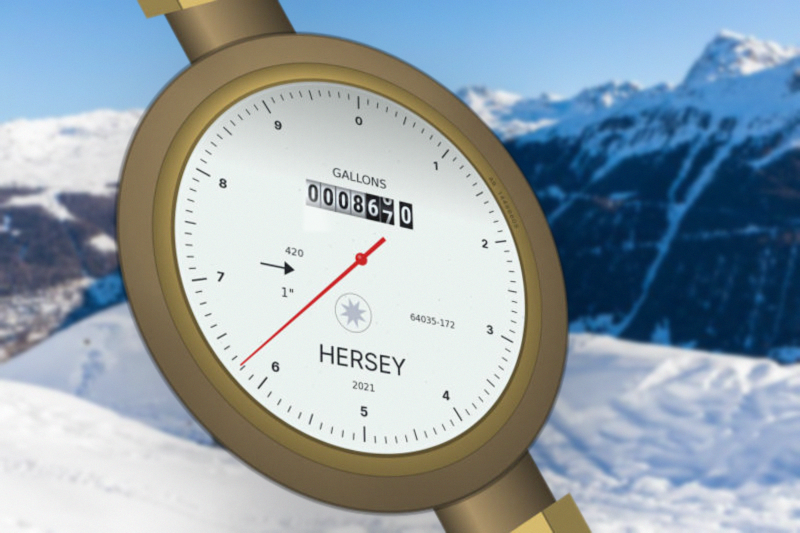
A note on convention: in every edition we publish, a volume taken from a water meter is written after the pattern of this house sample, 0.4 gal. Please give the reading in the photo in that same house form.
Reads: 8666.2 gal
